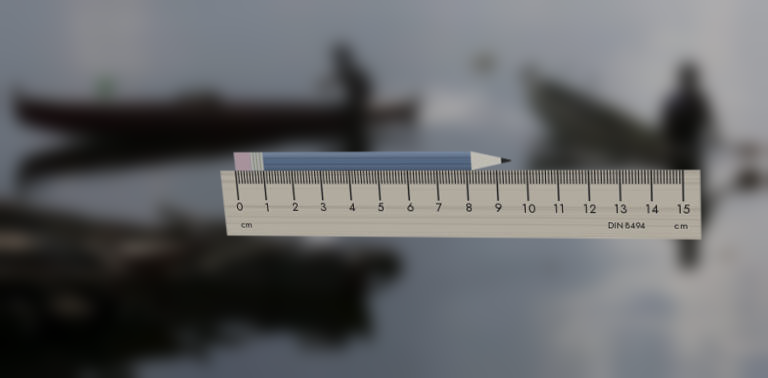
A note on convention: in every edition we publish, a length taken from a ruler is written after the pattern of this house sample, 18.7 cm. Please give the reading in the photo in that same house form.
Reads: 9.5 cm
